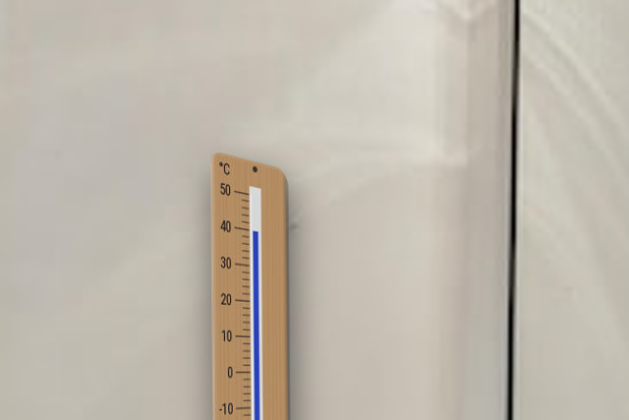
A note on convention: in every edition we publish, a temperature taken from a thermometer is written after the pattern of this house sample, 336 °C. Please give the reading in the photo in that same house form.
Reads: 40 °C
